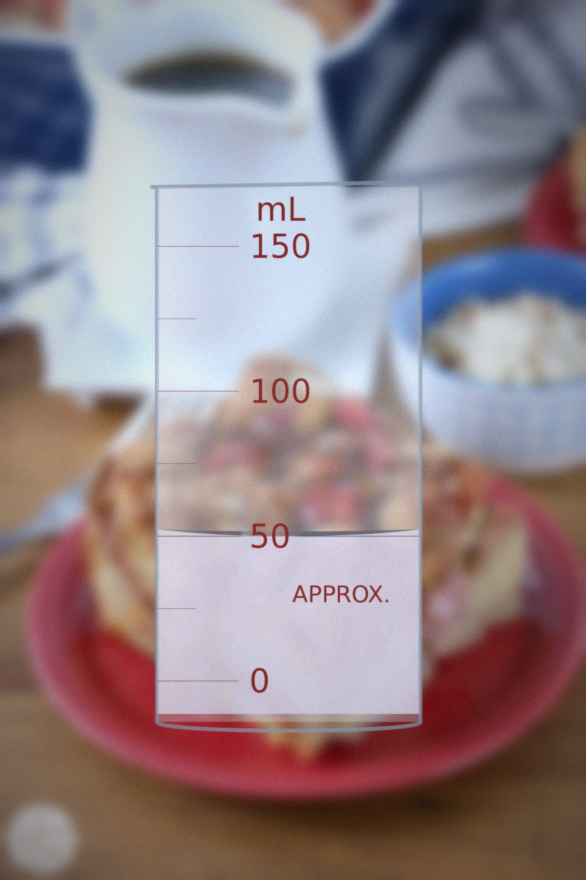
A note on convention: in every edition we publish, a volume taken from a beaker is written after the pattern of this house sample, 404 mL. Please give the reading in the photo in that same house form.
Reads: 50 mL
